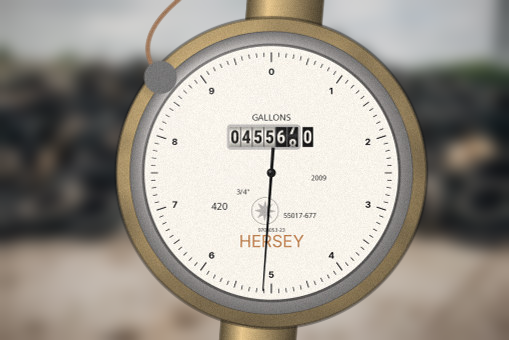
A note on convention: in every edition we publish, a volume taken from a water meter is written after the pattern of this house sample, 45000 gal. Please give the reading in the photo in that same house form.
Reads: 455675.1 gal
